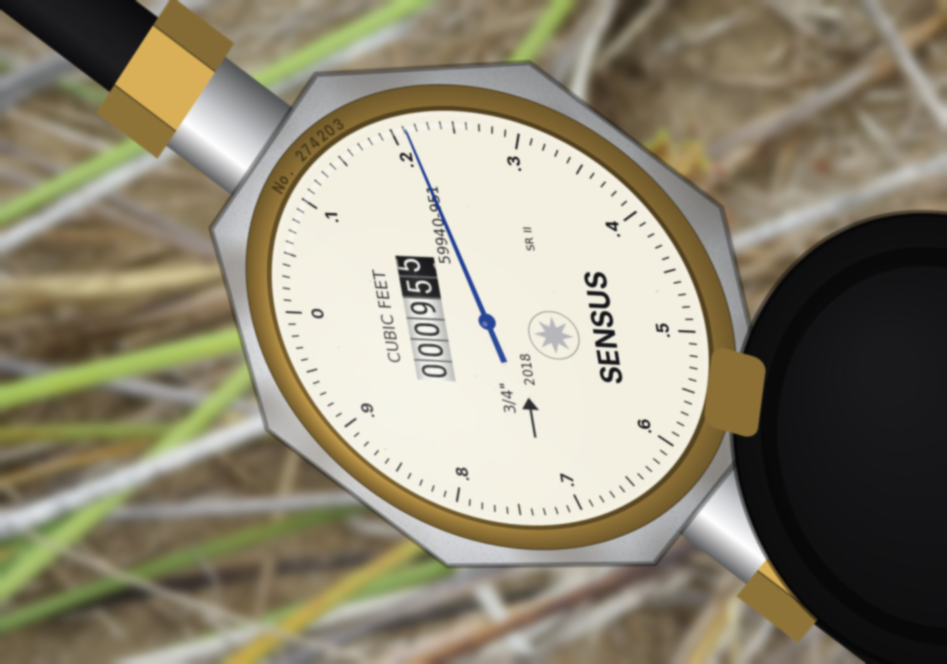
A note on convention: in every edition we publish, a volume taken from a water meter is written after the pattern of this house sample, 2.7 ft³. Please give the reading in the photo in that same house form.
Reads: 955.21 ft³
